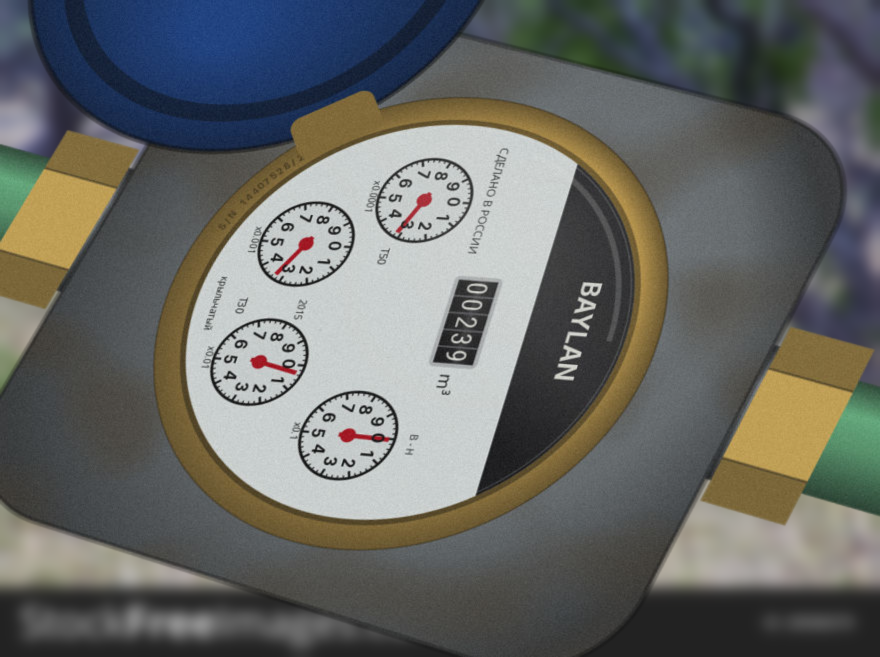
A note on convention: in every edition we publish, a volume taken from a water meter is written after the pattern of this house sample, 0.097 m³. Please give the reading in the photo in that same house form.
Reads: 239.0033 m³
